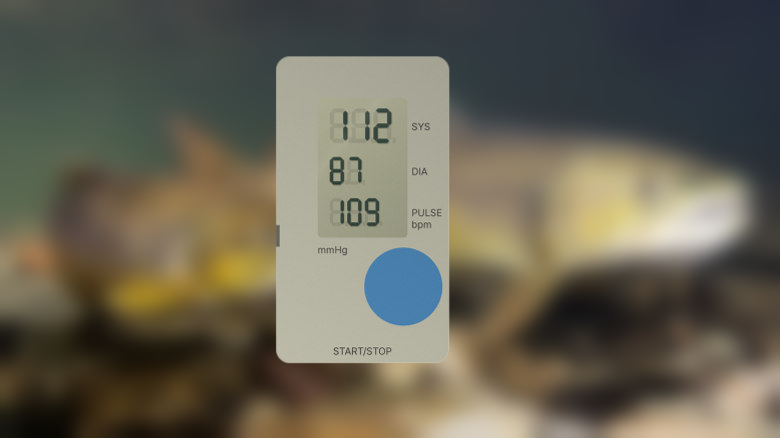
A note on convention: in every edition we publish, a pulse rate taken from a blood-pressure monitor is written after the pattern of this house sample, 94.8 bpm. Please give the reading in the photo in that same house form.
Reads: 109 bpm
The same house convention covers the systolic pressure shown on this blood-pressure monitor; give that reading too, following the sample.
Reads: 112 mmHg
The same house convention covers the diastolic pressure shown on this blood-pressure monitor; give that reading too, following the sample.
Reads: 87 mmHg
